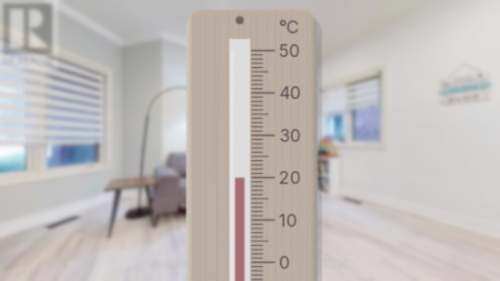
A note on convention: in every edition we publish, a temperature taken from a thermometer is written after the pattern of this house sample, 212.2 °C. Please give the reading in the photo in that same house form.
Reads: 20 °C
